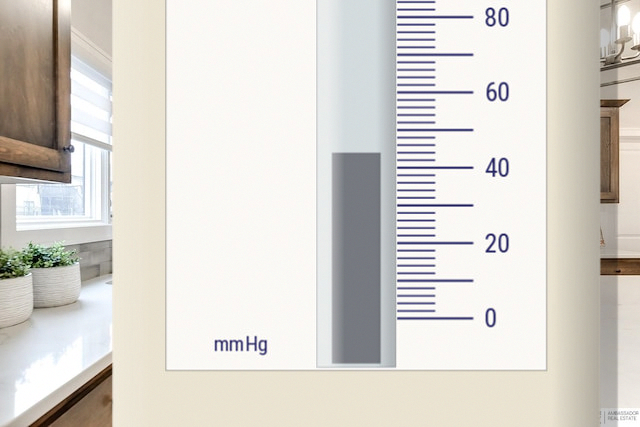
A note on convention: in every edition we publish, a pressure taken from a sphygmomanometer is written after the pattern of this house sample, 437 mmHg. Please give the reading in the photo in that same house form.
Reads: 44 mmHg
